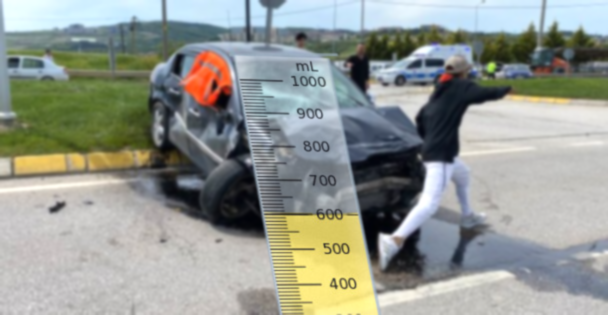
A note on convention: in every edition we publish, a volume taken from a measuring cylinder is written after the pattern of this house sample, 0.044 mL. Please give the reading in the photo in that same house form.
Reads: 600 mL
